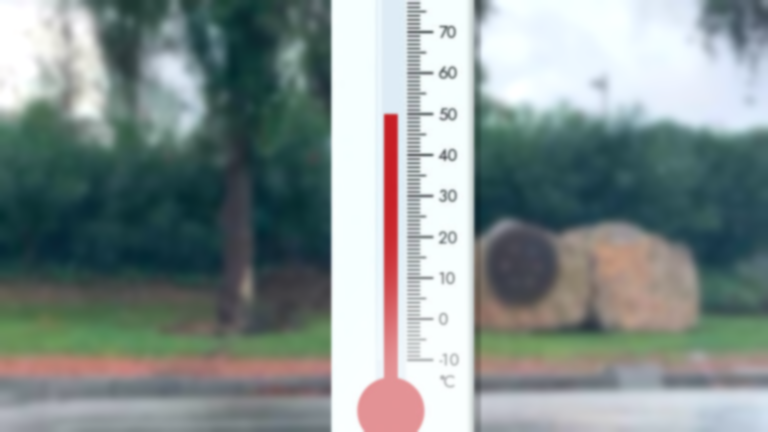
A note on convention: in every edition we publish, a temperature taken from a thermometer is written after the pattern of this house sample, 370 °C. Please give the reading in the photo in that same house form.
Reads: 50 °C
